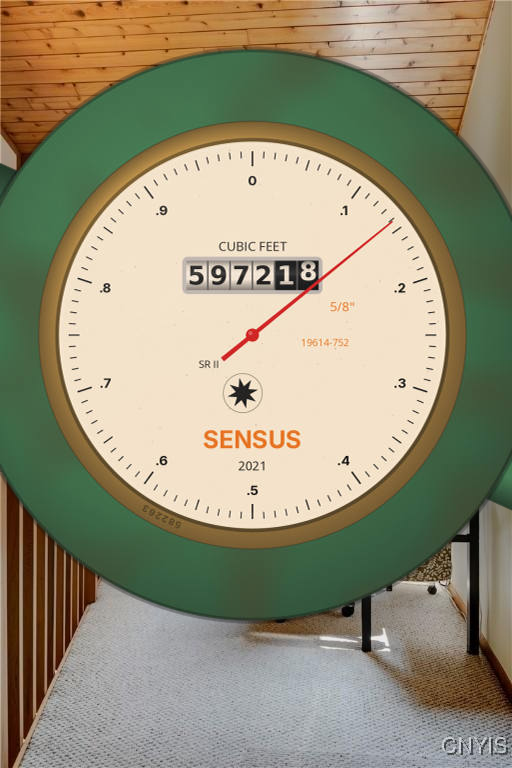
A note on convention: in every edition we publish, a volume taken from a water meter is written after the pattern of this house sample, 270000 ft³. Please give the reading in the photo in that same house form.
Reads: 597218.14 ft³
